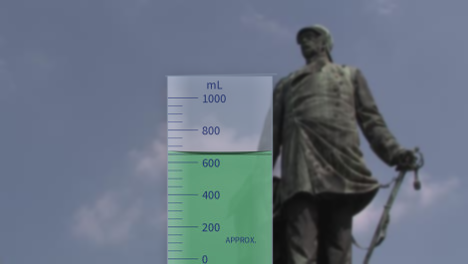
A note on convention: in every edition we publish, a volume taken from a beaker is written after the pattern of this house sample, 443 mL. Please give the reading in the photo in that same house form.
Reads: 650 mL
